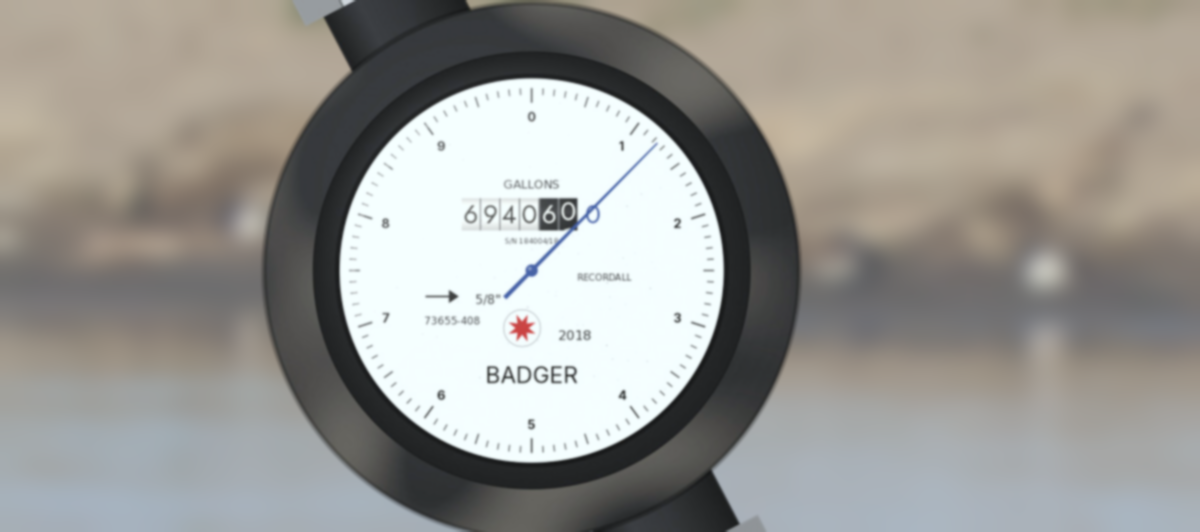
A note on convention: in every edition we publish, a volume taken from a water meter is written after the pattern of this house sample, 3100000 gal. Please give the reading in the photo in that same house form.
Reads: 6940601.2 gal
